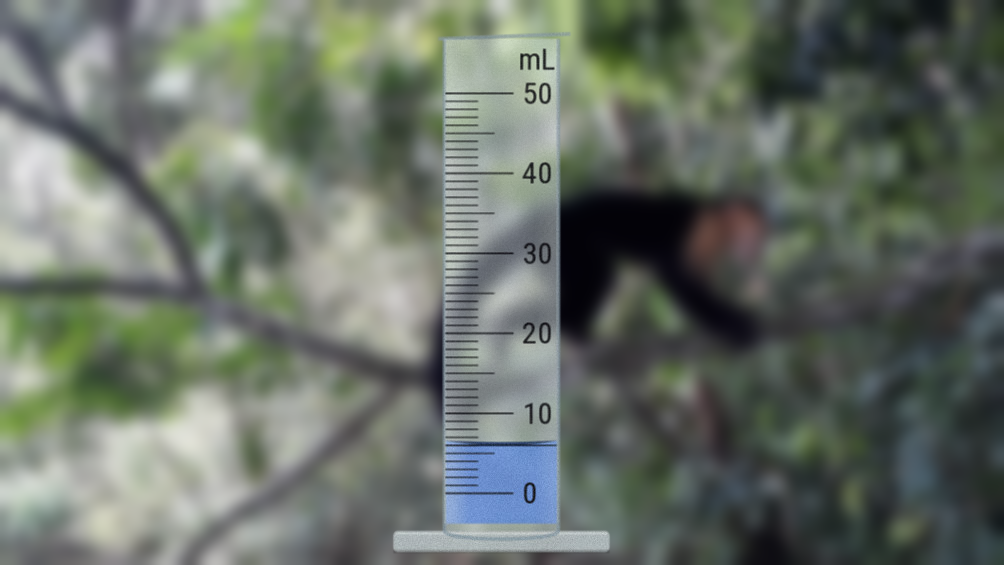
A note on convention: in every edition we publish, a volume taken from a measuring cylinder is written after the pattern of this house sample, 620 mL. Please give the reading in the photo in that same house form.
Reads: 6 mL
